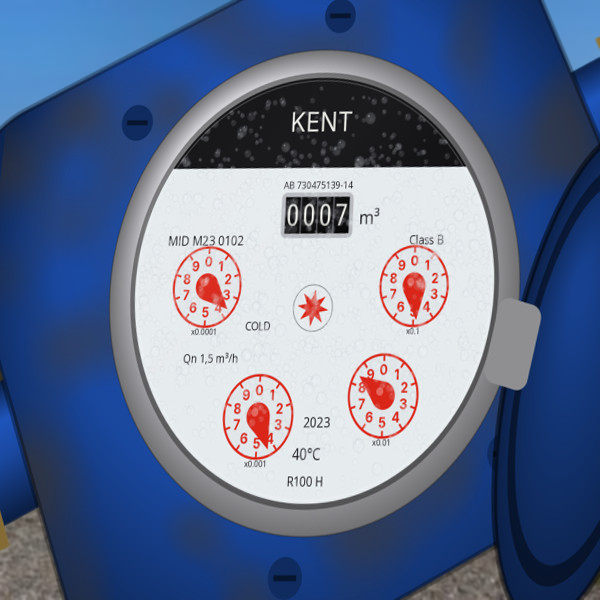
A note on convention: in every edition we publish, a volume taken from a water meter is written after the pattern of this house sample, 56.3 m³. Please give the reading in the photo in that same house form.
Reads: 7.4843 m³
